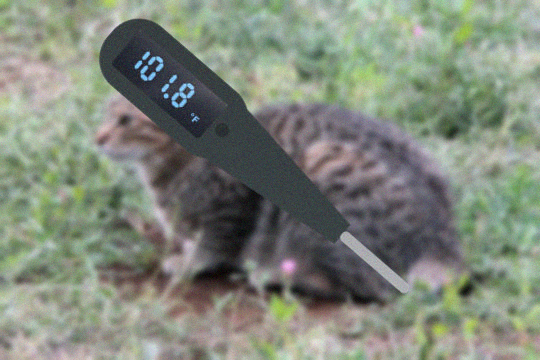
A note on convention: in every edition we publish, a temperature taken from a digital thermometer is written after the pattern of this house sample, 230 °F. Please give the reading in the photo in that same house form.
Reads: 101.8 °F
